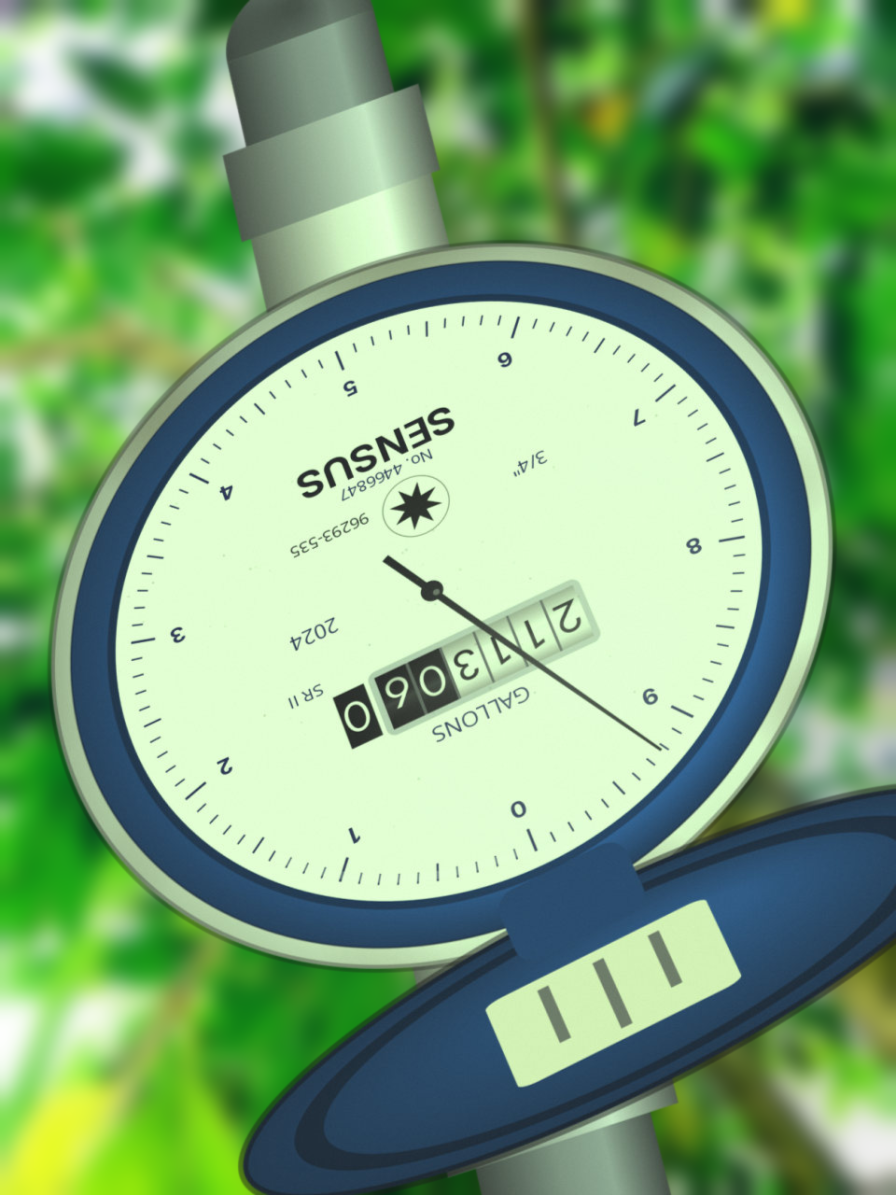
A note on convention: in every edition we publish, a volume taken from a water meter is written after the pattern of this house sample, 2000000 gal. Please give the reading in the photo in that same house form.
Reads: 2113059.2 gal
